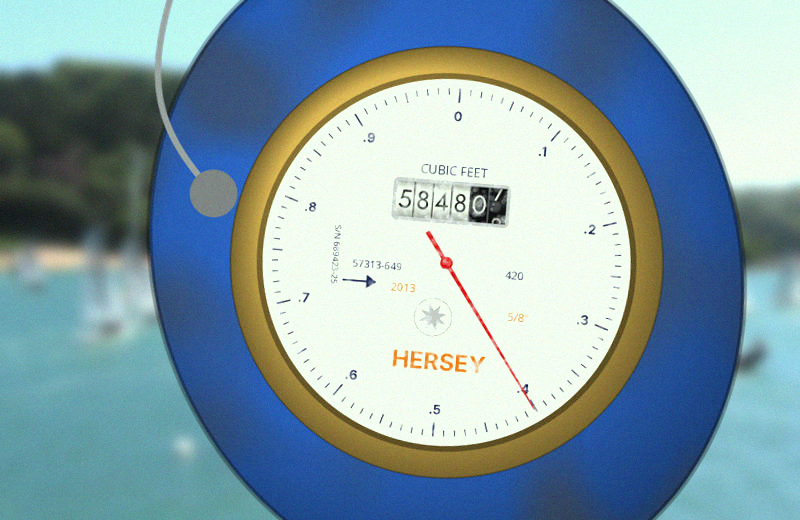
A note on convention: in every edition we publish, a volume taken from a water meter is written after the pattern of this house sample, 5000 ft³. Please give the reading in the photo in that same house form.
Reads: 584807.40 ft³
